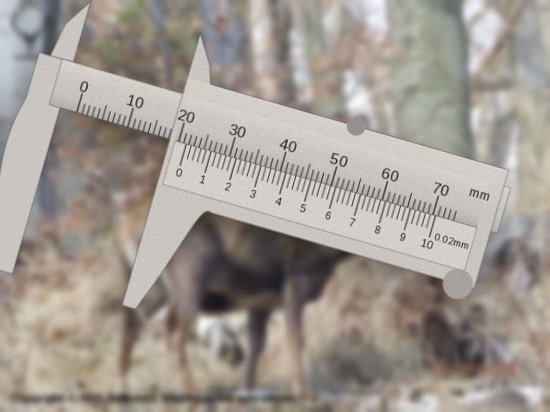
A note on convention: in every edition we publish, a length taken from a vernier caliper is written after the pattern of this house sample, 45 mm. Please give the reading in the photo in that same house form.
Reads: 21.5 mm
